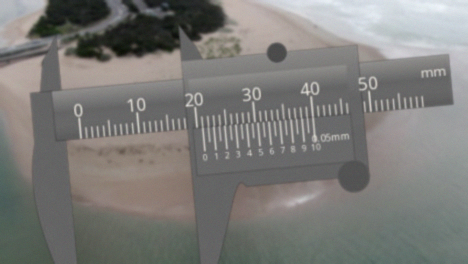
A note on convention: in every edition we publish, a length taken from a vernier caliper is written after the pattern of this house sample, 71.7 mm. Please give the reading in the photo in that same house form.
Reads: 21.0 mm
